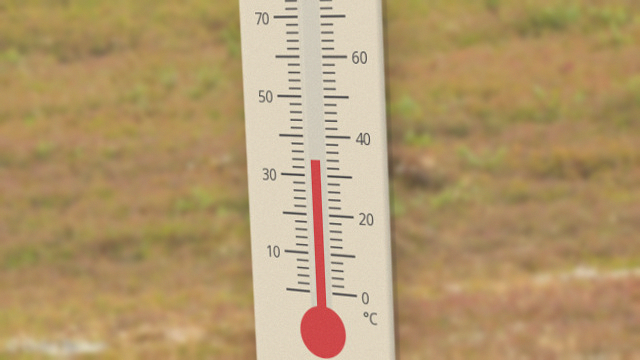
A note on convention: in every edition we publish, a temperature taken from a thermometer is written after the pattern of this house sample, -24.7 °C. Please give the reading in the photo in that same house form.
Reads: 34 °C
